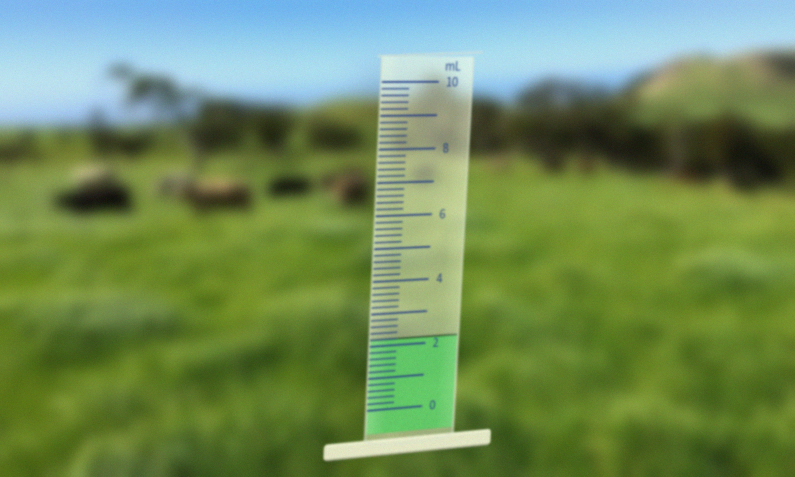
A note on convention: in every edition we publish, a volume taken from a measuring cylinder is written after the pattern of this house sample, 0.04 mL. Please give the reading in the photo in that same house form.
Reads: 2.2 mL
